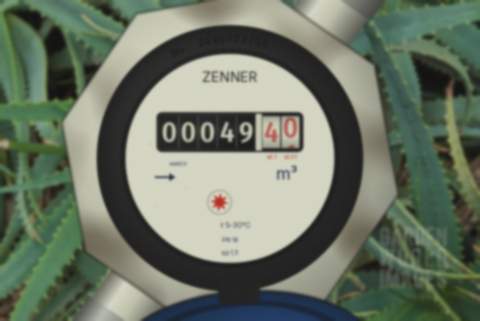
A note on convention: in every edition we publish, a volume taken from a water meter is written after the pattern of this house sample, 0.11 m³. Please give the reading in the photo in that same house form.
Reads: 49.40 m³
